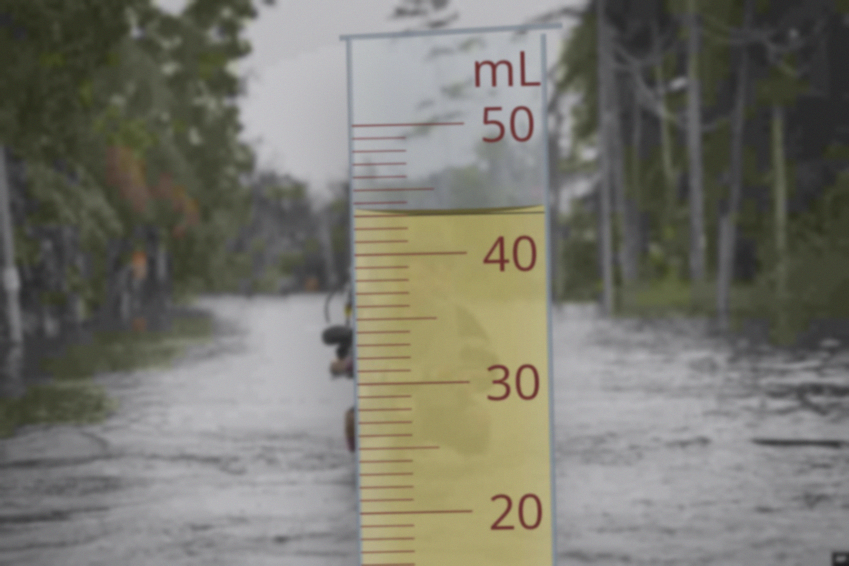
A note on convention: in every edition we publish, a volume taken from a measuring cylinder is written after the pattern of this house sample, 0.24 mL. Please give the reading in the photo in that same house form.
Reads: 43 mL
